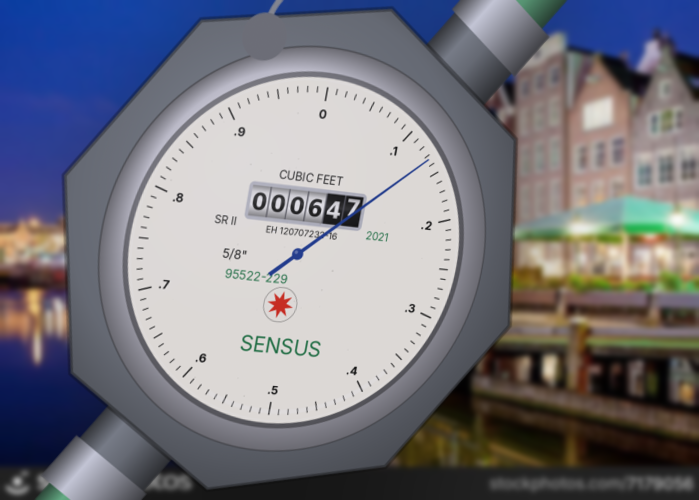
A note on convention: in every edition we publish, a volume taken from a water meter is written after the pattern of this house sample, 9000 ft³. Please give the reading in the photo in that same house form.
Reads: 647.13 ft³
